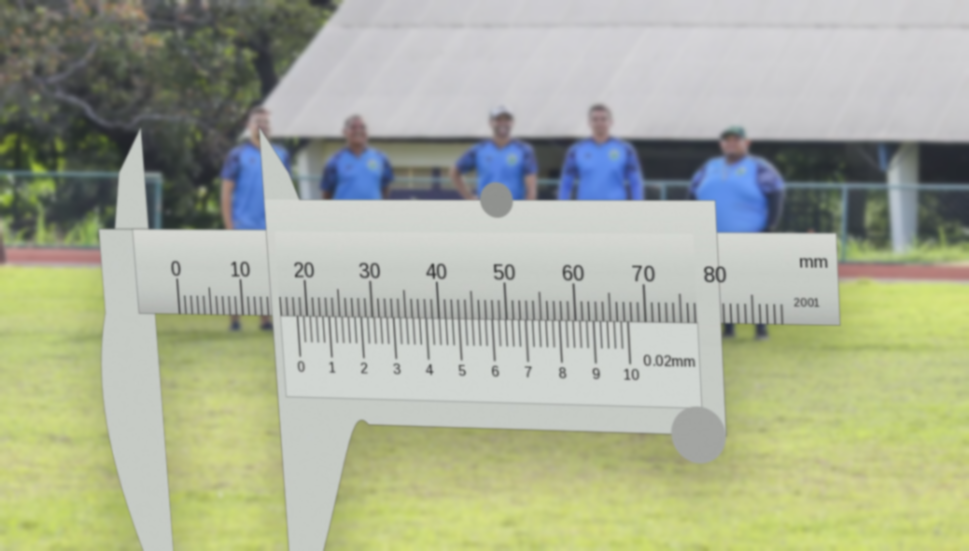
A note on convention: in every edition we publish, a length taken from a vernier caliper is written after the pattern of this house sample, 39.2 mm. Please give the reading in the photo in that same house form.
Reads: 18.5 mm
